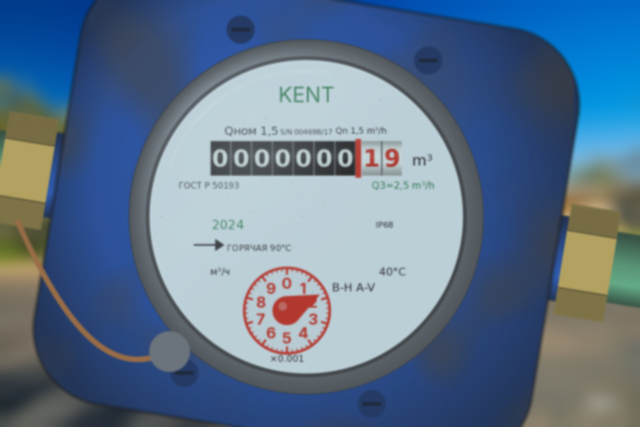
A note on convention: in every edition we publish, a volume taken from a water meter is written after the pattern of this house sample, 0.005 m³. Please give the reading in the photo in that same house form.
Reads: 0.191 m³
